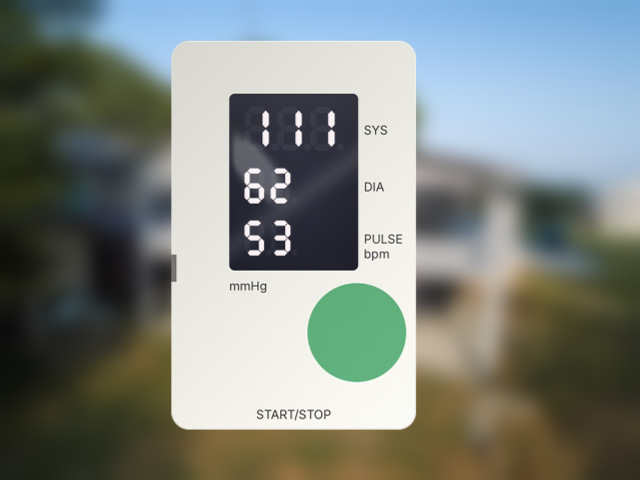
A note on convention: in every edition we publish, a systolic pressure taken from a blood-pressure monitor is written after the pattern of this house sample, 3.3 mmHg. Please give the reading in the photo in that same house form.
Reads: 111 mmHg
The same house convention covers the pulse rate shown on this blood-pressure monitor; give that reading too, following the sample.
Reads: 53 bpm
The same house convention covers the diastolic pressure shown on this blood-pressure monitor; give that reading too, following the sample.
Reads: 62 mmHg
